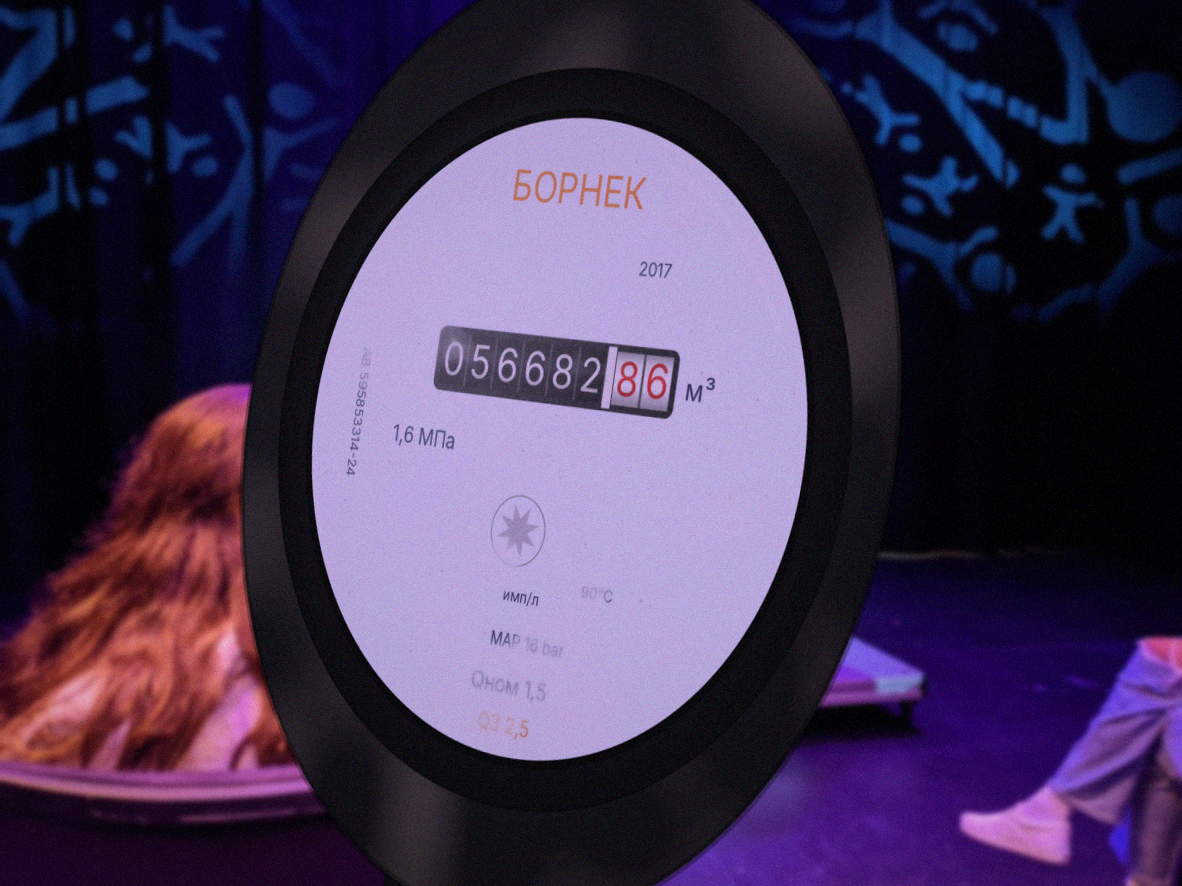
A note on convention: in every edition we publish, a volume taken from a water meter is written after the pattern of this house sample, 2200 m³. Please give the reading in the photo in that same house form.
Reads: 56682.86 m³
